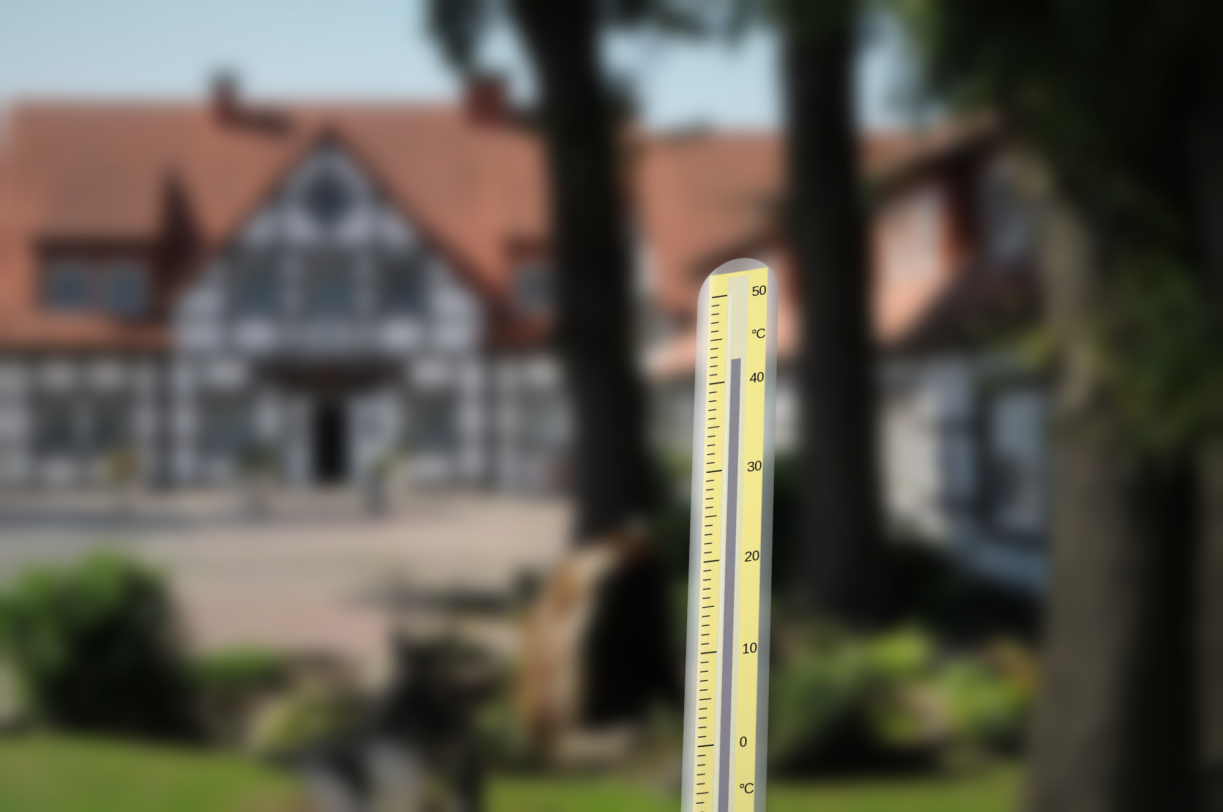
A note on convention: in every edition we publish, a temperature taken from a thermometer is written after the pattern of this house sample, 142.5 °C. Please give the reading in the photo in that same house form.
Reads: 42.5 °C
